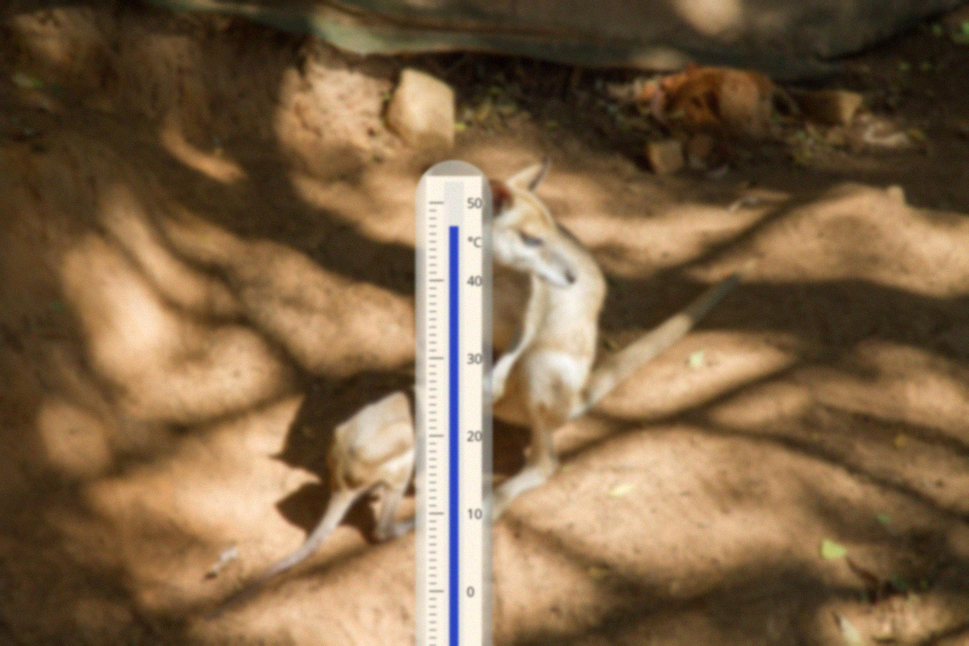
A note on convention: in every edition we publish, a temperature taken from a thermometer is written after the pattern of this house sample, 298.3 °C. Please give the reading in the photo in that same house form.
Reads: 47 °C
